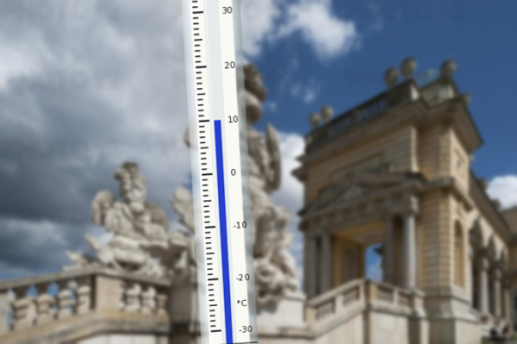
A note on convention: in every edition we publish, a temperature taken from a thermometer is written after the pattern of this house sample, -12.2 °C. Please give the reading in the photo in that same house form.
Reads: 10 °C
